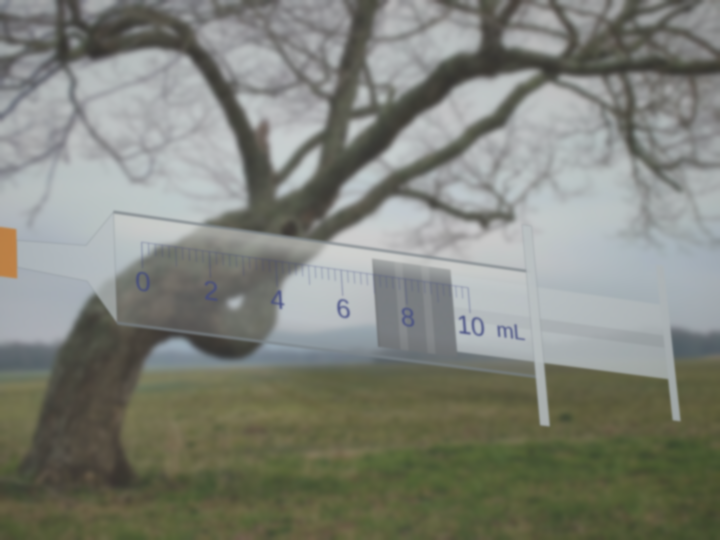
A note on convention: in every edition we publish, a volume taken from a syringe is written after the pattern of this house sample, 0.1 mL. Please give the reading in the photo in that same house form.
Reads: 7 mL
